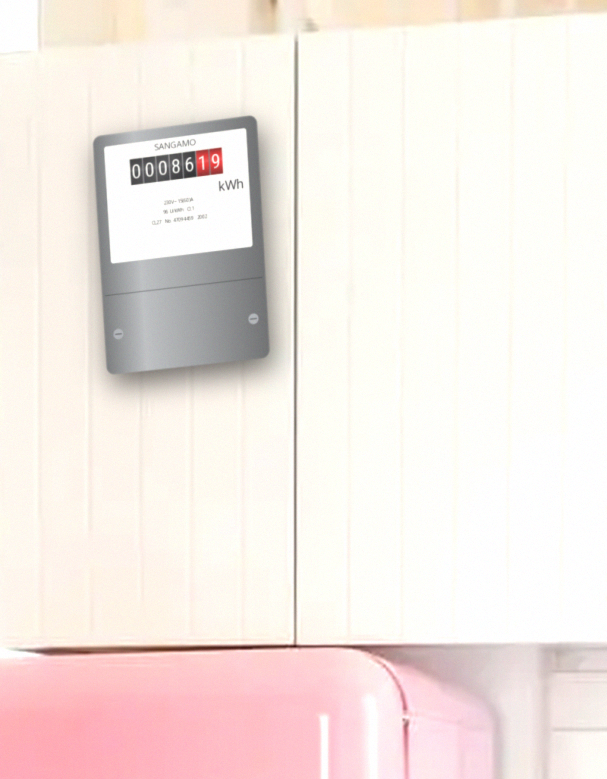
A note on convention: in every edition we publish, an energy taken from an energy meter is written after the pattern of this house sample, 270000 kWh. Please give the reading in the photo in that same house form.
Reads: 86.19 kWh
